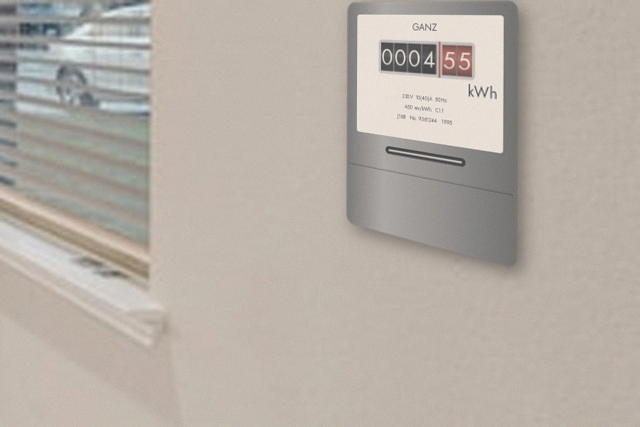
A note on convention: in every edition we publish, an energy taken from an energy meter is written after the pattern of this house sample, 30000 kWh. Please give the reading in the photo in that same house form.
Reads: 4.55 kWh
